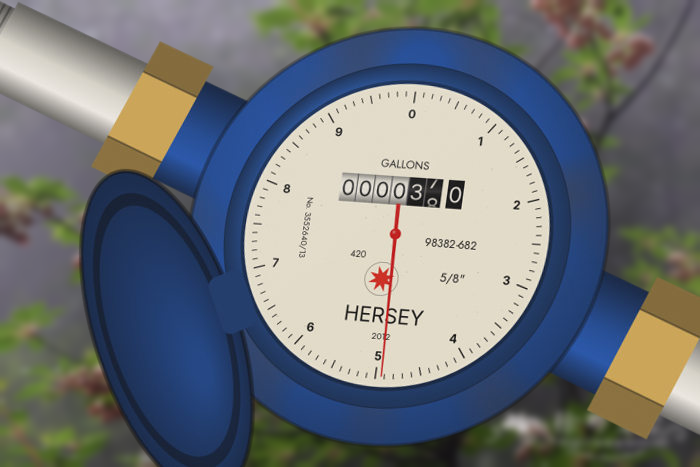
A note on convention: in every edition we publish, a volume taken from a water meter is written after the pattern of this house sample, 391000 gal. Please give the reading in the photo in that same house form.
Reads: 374.9 gal
